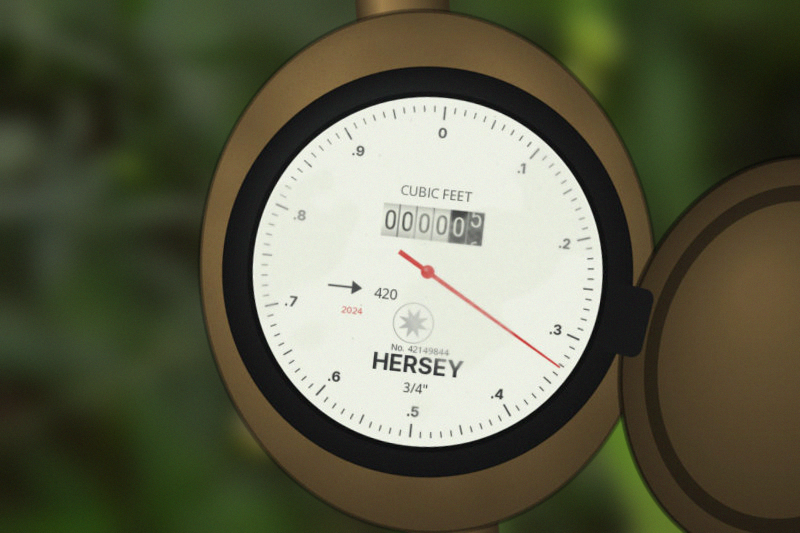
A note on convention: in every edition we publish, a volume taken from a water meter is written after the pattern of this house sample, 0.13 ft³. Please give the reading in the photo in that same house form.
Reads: 5.33 ft³
